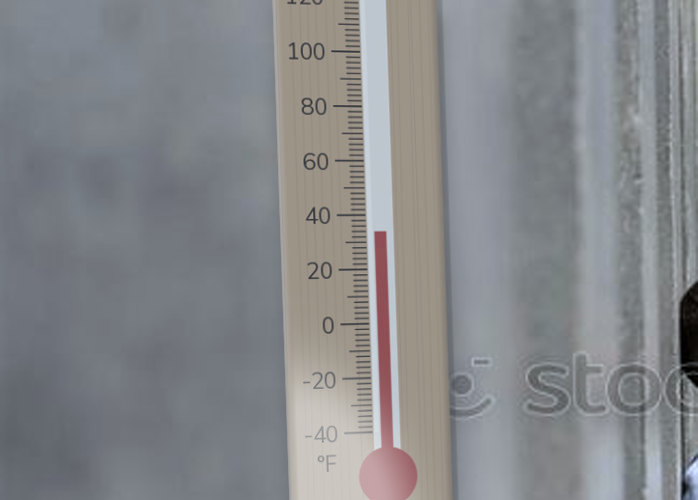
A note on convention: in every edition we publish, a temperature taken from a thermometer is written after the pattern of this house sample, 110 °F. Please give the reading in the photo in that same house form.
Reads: 34 °F
